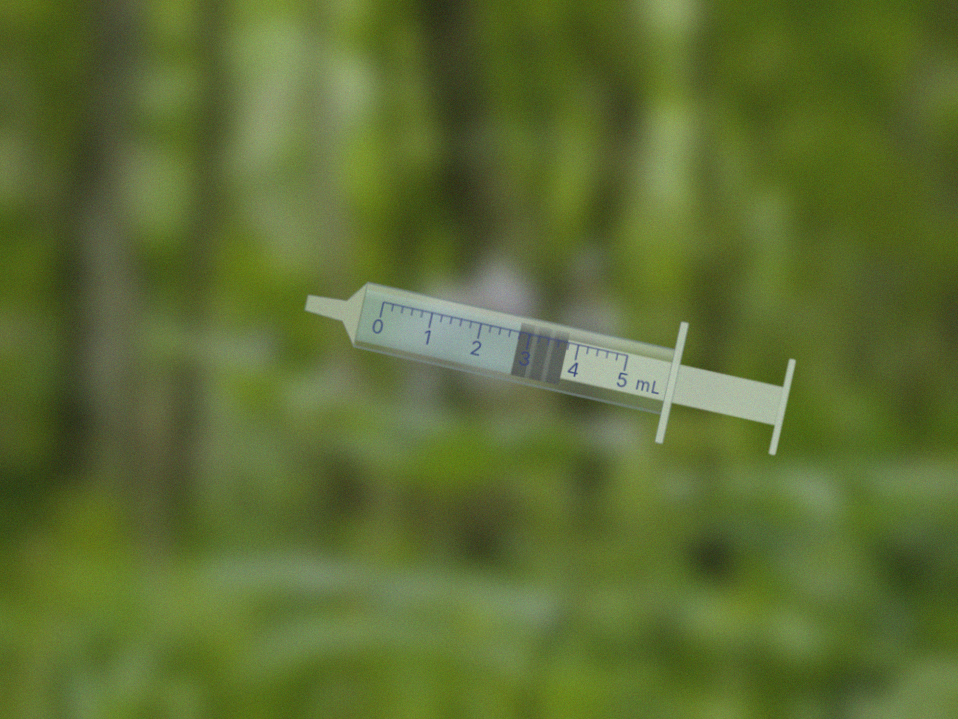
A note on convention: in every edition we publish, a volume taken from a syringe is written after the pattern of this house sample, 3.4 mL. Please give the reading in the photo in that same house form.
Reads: 2.8 mL
